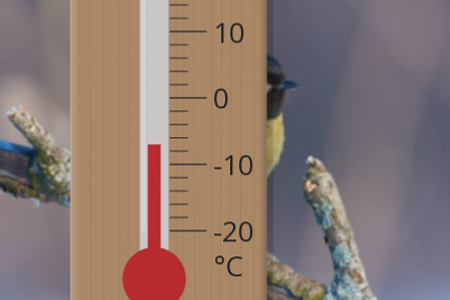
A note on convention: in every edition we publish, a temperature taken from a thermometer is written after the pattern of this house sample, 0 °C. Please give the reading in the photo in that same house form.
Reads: -7 °C
